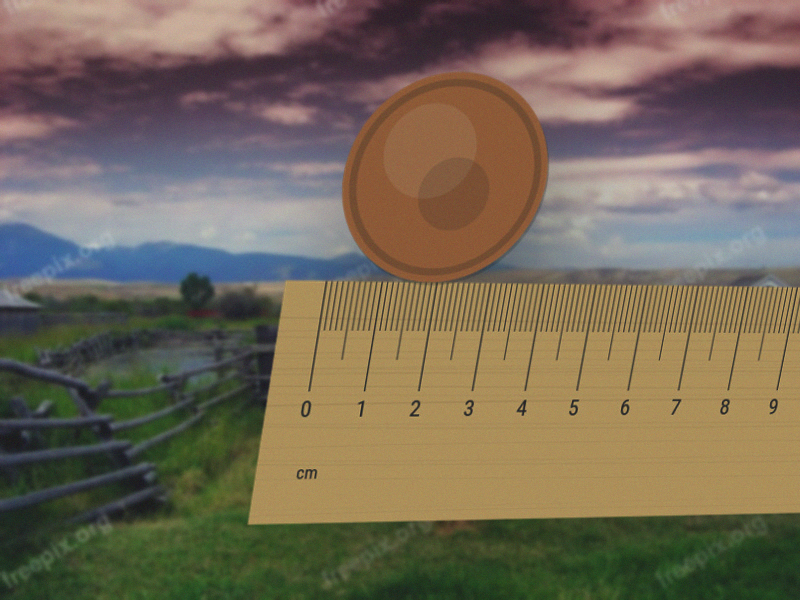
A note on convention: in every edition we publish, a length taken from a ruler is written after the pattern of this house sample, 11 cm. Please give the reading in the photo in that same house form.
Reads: 3.7 cm
